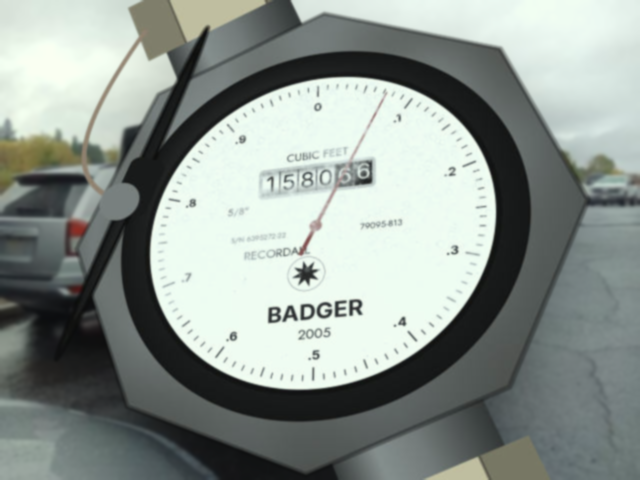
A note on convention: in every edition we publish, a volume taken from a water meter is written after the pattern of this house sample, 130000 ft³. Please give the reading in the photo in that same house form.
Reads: 158066.07 ft³
